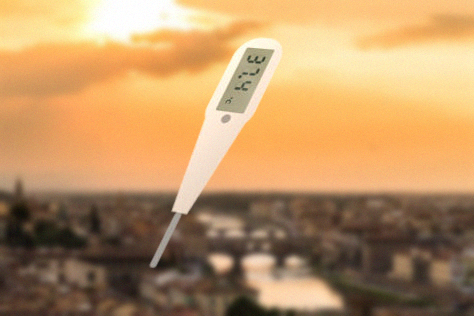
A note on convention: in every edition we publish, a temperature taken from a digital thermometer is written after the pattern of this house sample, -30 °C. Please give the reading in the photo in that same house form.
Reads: 37.4 °C
